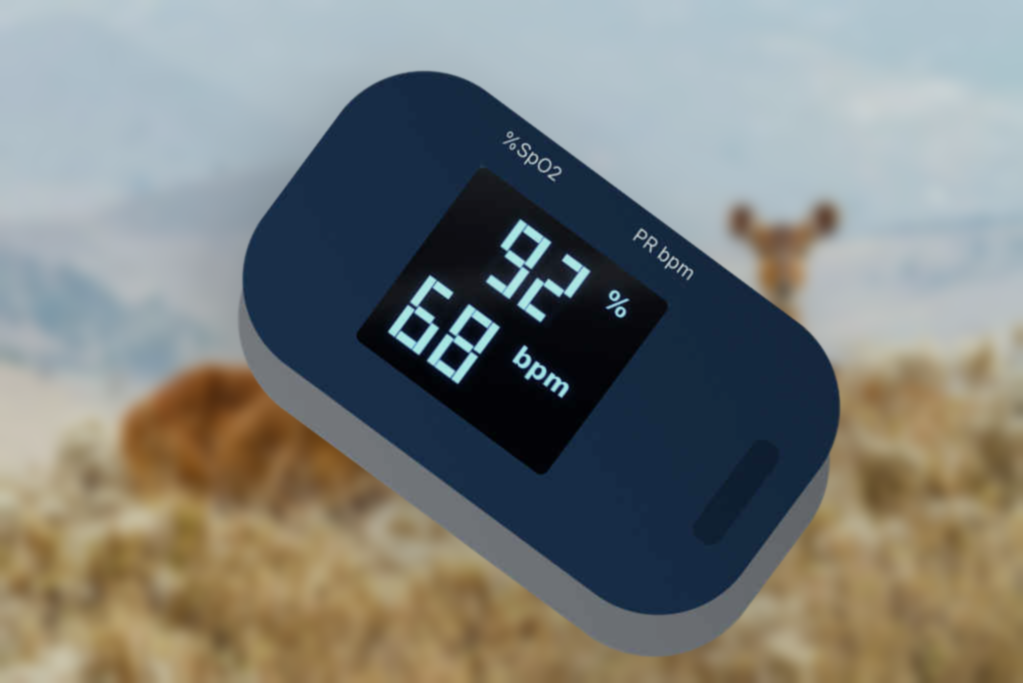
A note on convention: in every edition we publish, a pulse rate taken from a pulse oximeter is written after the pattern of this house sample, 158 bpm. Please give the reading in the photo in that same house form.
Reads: 68 bpm
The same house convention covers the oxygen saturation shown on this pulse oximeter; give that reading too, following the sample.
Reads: 92 %
